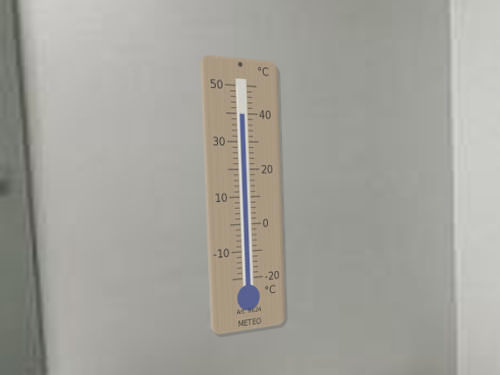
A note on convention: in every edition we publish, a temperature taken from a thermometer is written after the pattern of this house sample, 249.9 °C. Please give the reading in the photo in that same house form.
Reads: 40 °C
